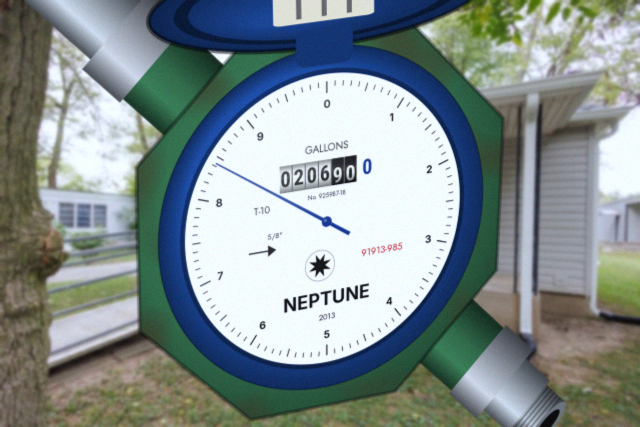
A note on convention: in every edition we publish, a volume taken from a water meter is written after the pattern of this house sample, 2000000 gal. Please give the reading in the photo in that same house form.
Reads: 206898.4 gal
